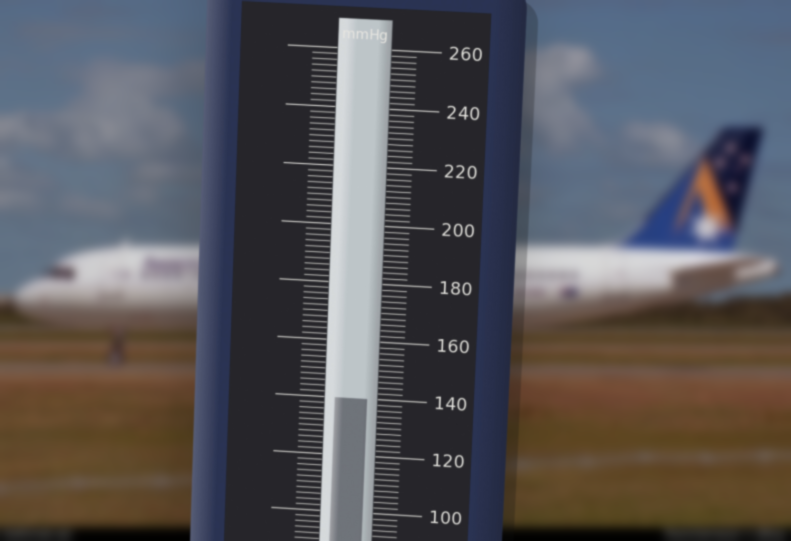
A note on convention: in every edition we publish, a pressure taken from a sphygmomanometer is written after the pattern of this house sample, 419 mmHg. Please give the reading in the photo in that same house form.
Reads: 140 mmHg
